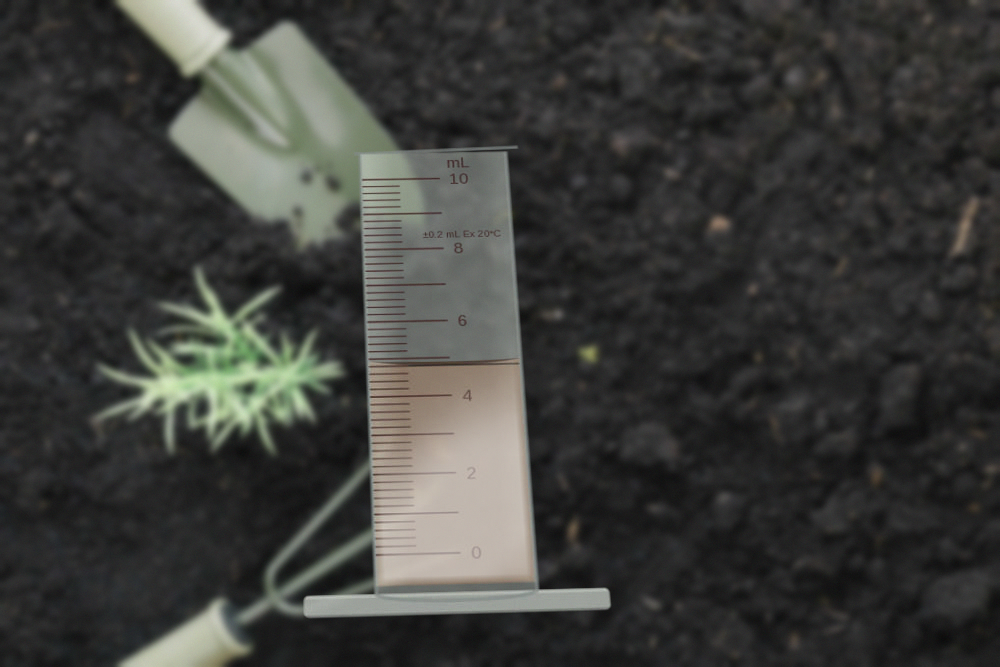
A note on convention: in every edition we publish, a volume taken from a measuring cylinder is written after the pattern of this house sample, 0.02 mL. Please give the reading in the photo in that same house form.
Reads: 4.8 mL
